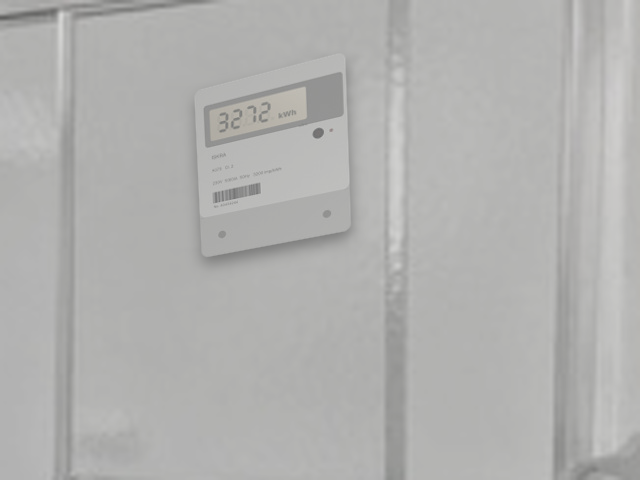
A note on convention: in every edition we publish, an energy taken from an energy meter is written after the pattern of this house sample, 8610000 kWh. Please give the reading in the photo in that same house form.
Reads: 3272 kWh
